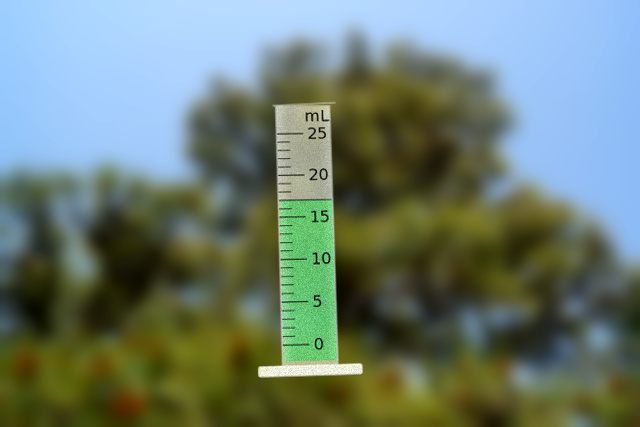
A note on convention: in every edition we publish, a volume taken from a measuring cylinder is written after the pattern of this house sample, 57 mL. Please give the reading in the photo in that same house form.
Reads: 17 mL
